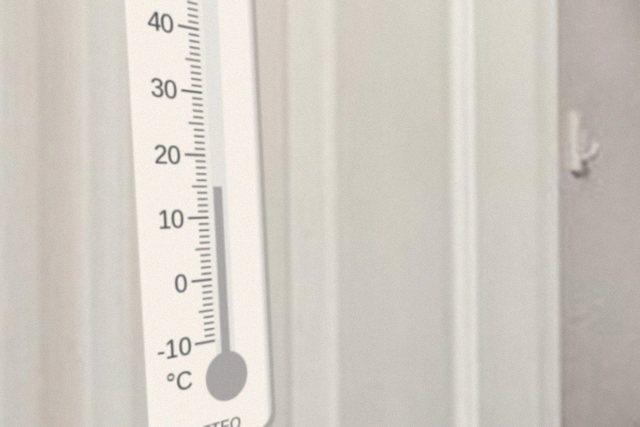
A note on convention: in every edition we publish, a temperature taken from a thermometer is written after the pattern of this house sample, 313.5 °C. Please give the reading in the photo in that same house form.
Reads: 15 °C
